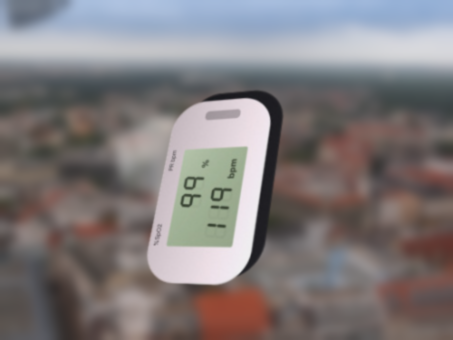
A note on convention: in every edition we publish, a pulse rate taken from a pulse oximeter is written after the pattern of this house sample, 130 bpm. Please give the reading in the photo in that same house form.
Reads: 119 bpm
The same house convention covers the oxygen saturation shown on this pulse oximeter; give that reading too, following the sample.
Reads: 99 %
